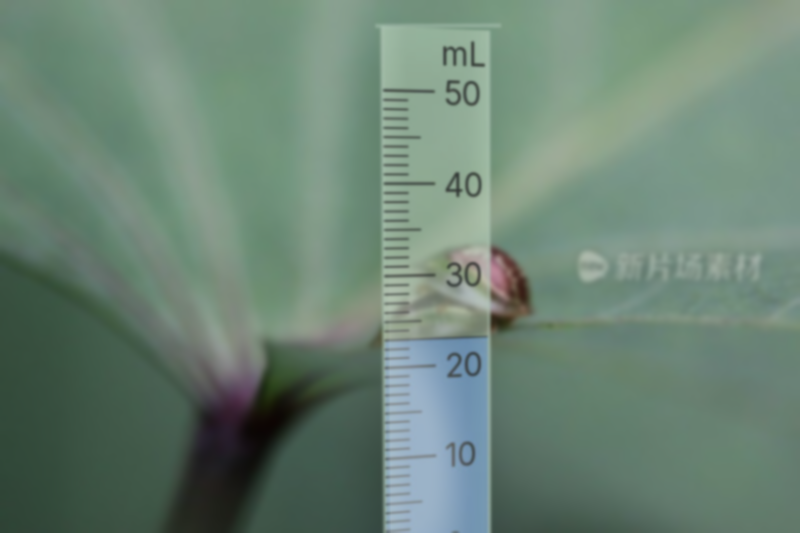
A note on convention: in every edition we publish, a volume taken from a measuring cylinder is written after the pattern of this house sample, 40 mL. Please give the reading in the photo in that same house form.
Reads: 23 mL
